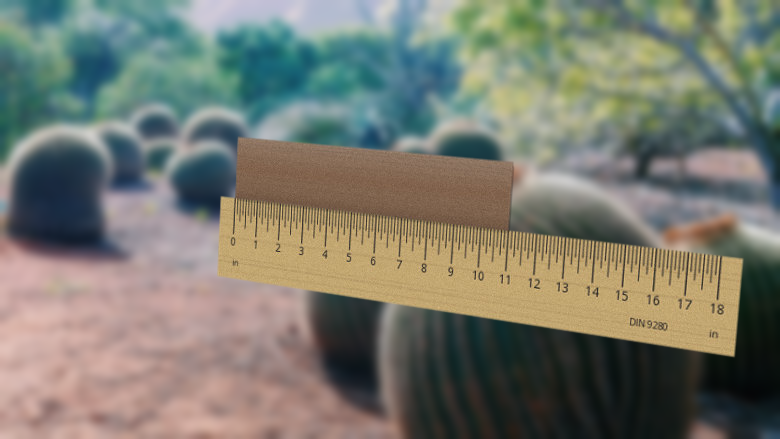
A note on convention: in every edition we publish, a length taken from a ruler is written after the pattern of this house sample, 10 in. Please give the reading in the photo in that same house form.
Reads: 11 in
